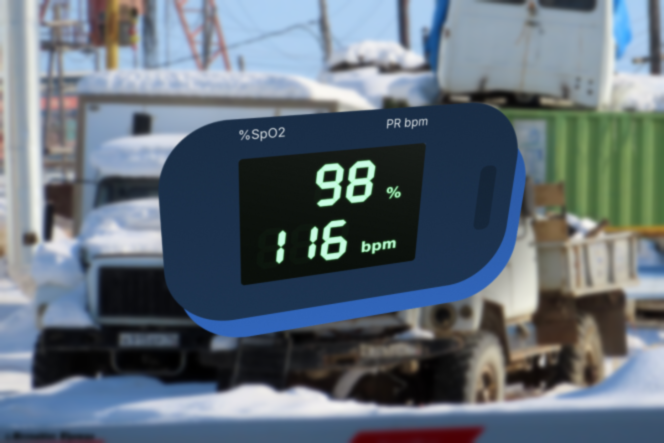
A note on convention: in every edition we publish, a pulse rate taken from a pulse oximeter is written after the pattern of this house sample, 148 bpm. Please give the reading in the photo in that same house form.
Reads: 116 bpm
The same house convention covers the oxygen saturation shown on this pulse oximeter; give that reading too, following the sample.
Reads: 98 %
